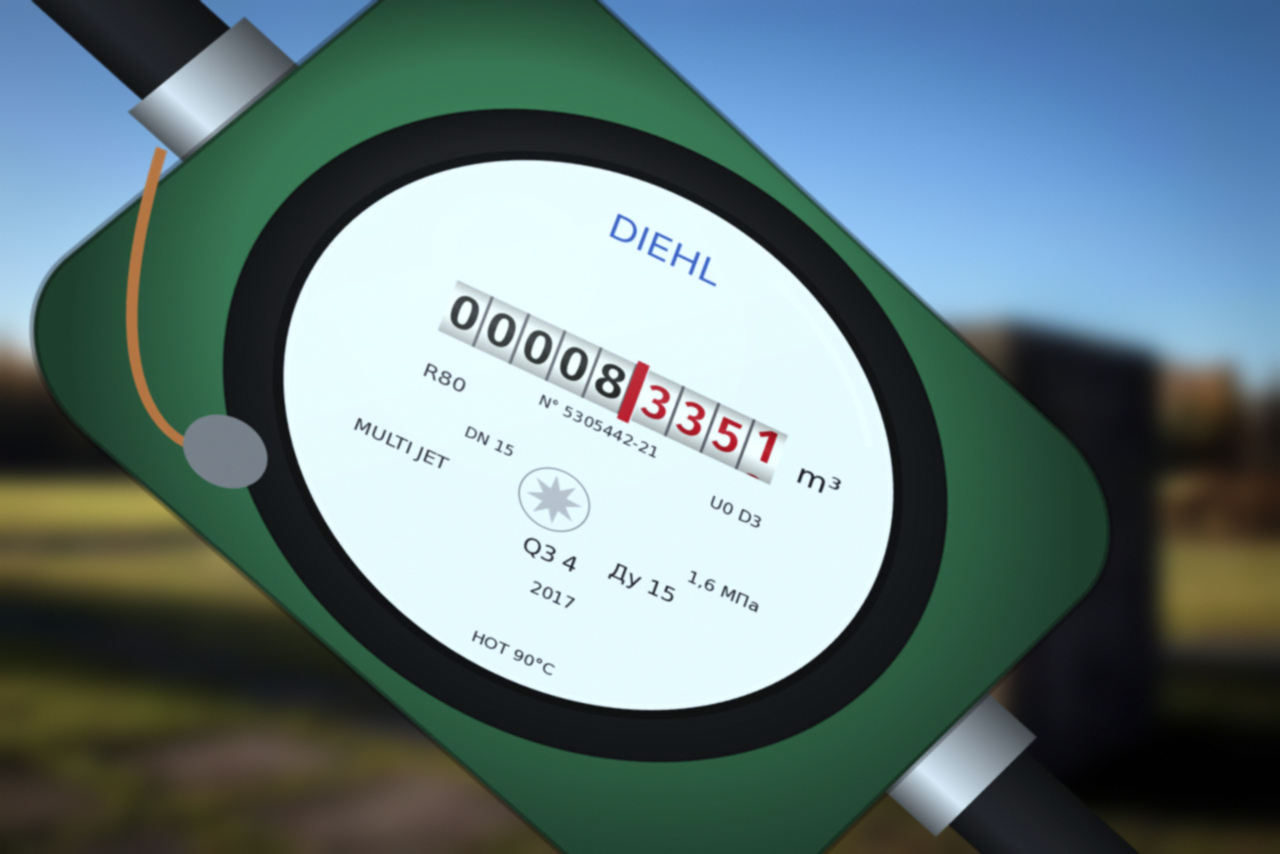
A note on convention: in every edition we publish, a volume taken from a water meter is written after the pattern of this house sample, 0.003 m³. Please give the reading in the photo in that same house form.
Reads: 8.3351 m³
